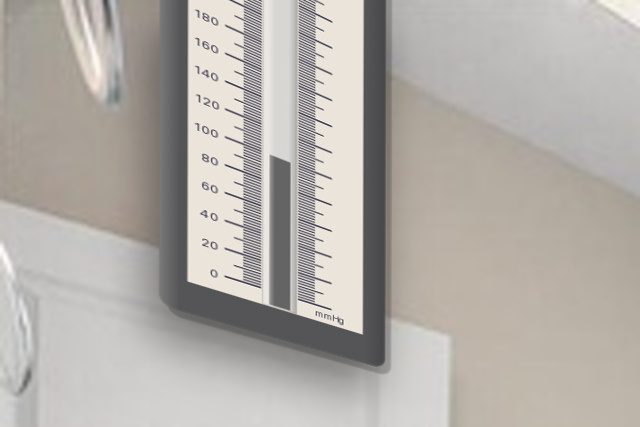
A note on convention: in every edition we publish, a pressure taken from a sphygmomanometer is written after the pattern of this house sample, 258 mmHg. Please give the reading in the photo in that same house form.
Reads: 100 mmHg
